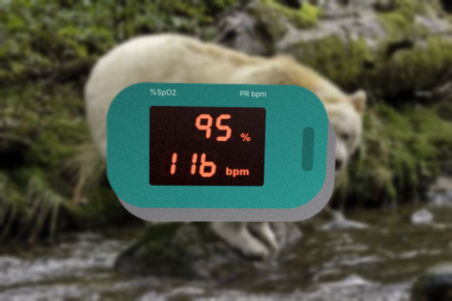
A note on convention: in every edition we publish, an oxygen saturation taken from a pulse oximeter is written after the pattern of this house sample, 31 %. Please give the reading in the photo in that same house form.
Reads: 95 %
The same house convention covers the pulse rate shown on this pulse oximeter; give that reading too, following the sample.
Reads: 116 bpm
